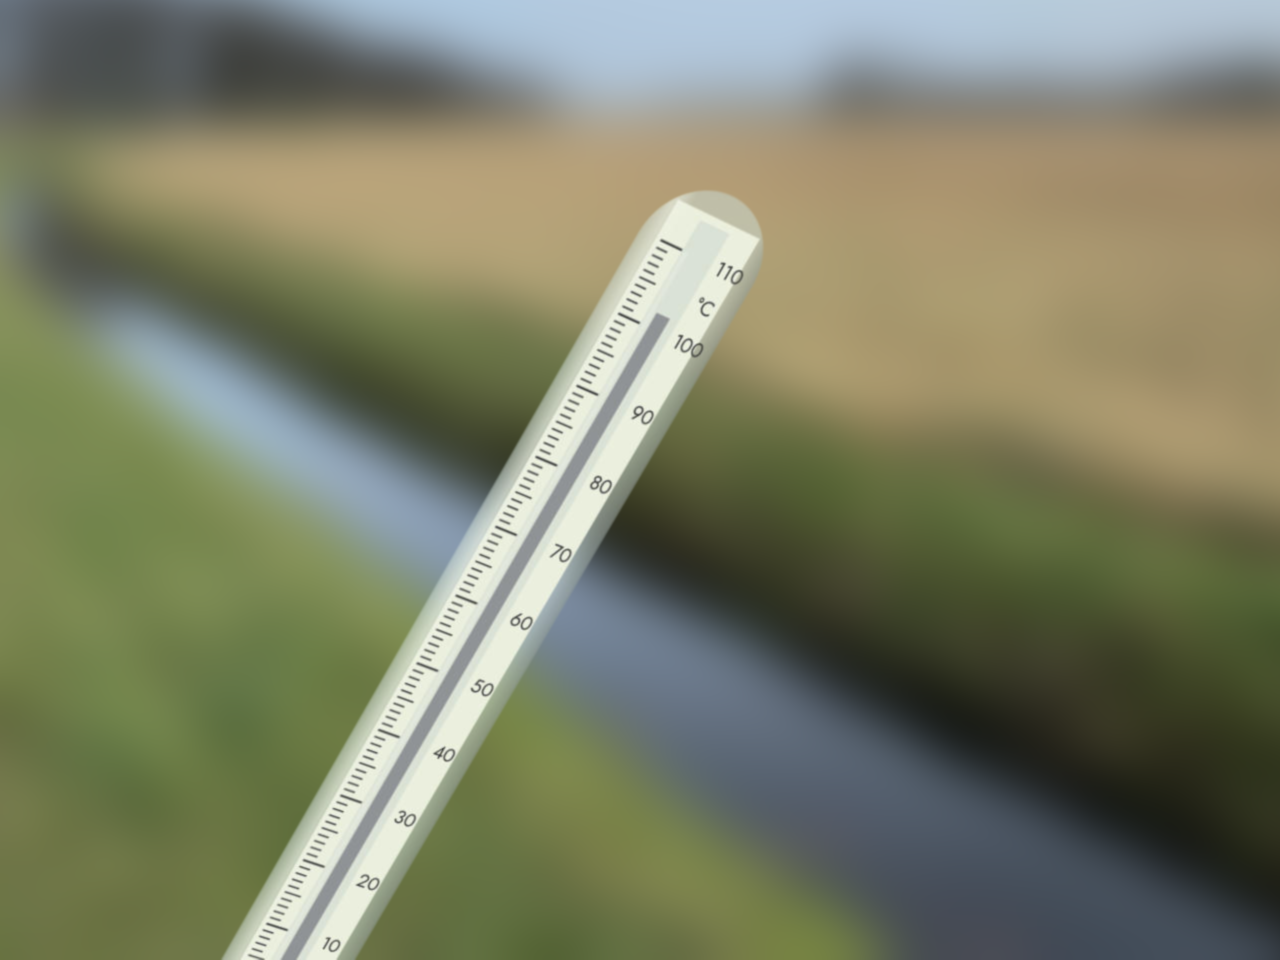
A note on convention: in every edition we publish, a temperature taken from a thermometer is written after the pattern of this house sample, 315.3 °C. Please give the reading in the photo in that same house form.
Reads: 102 °C
